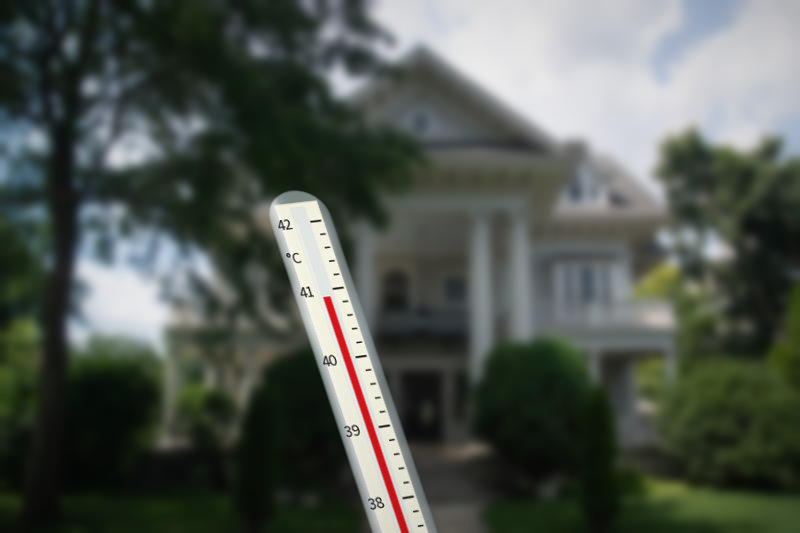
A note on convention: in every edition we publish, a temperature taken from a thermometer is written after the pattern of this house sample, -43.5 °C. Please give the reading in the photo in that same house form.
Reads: 40.9 °C
